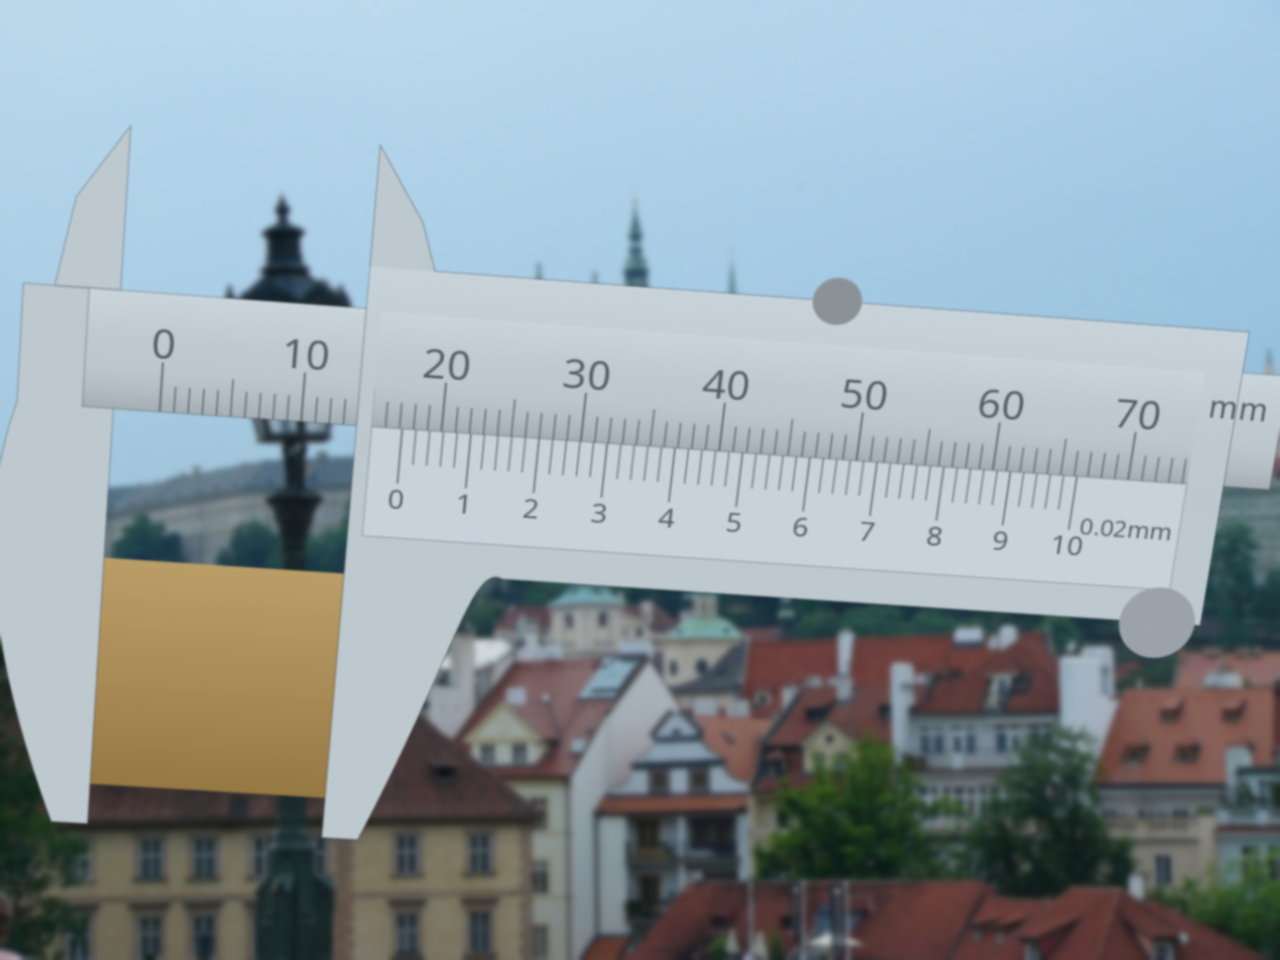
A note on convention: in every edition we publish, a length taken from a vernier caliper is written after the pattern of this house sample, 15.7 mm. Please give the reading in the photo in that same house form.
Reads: 17.2 mm
